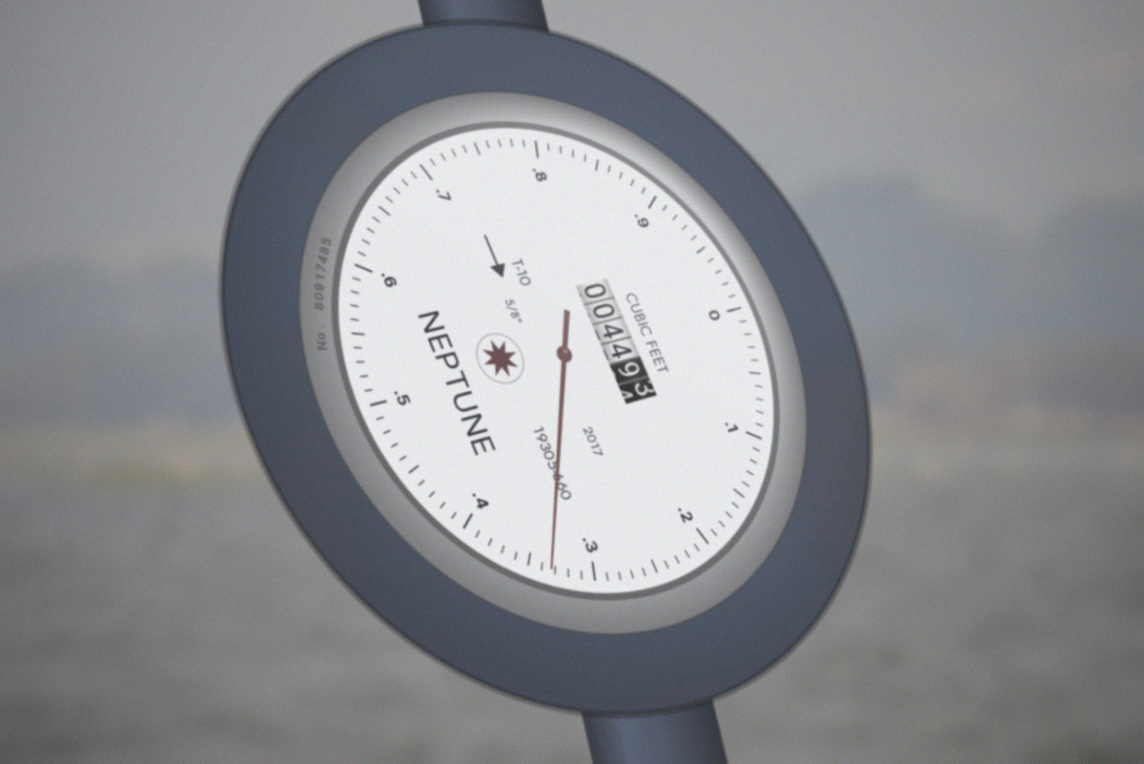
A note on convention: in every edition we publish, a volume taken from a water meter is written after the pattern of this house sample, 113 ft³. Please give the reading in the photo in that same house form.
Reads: 4493.33 ft³
